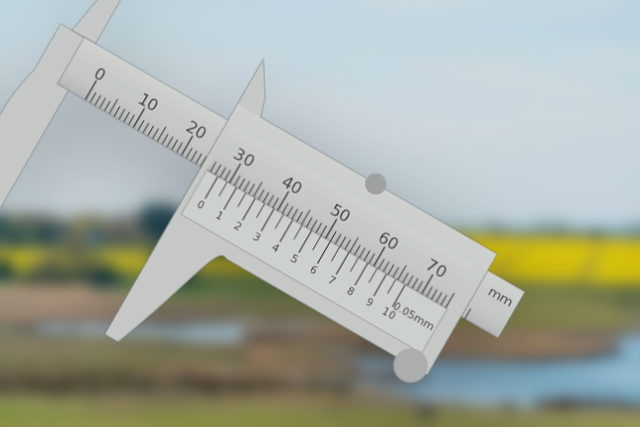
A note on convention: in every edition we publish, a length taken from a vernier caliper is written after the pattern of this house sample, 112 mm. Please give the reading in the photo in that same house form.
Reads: 27.6 mm
